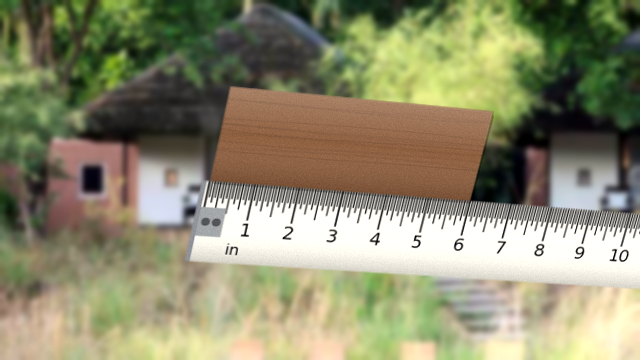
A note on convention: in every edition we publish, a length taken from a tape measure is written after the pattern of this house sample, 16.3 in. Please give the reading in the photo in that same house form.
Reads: 6 in
